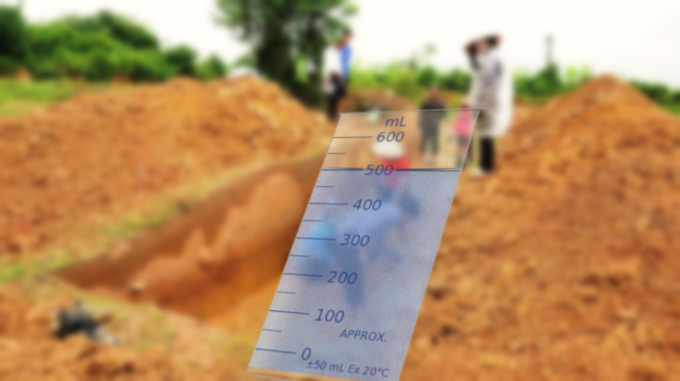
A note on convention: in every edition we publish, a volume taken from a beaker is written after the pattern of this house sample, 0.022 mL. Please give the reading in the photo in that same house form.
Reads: 500 mL
